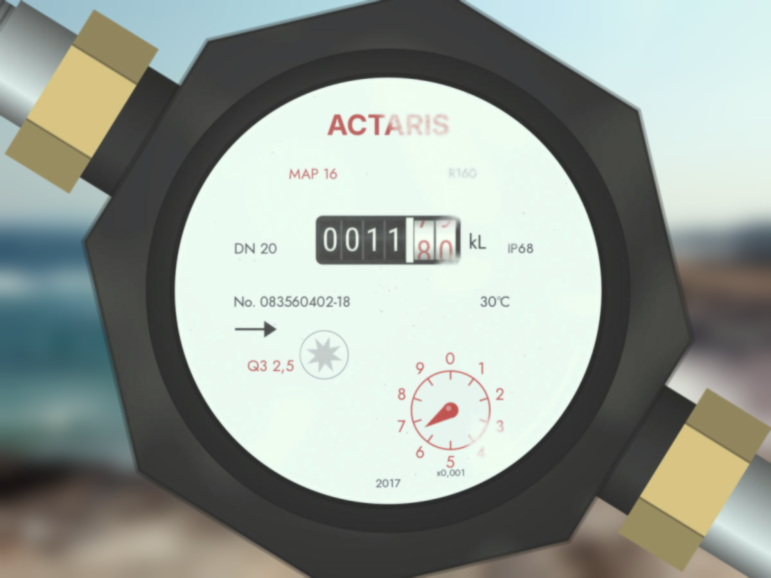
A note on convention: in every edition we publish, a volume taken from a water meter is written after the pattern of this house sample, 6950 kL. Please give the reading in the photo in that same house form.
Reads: 11.796 kL
